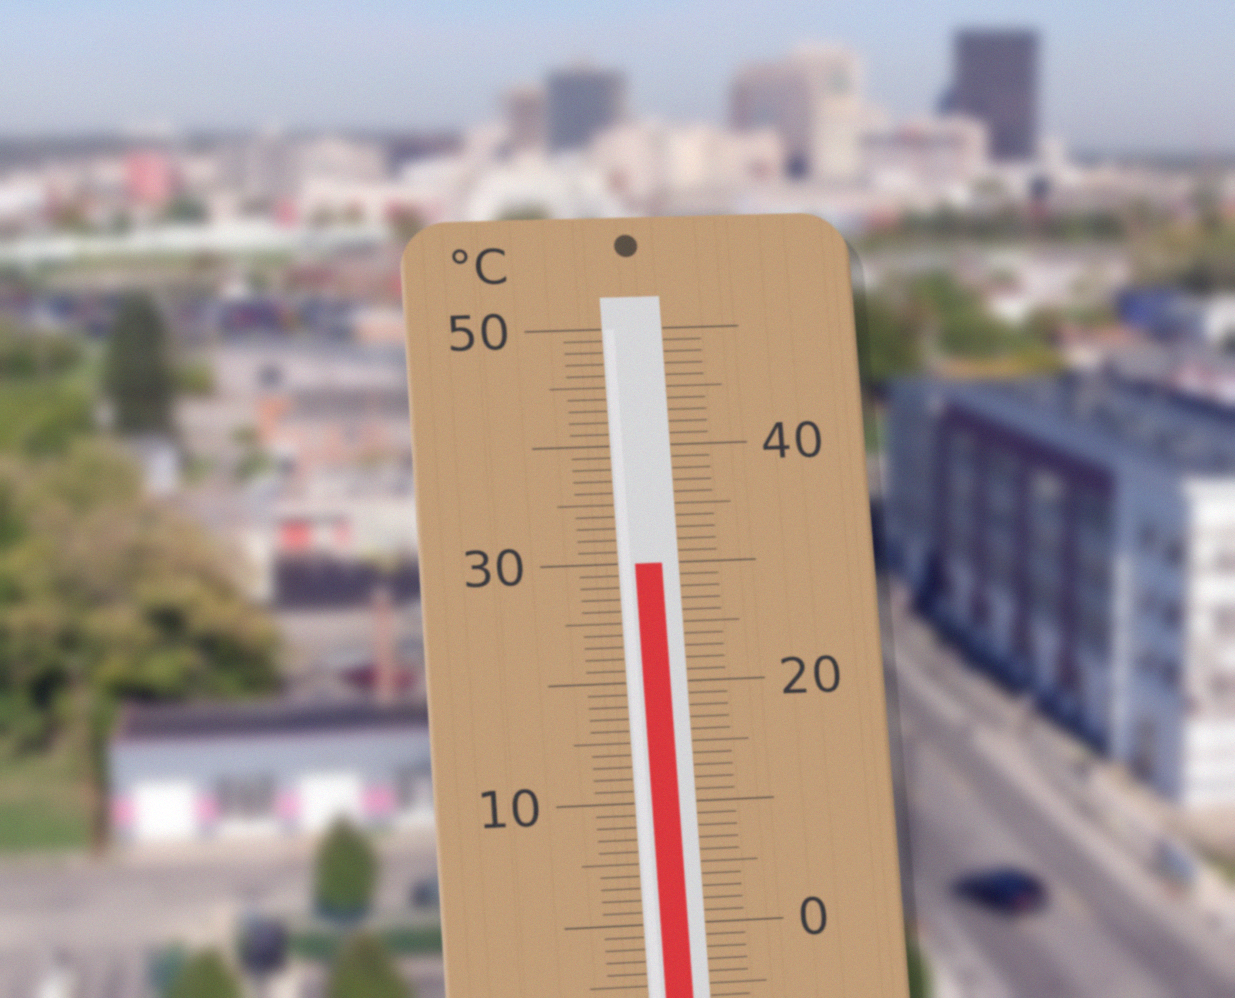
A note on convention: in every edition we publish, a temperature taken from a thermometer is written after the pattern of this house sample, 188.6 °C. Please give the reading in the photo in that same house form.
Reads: 30 °C
